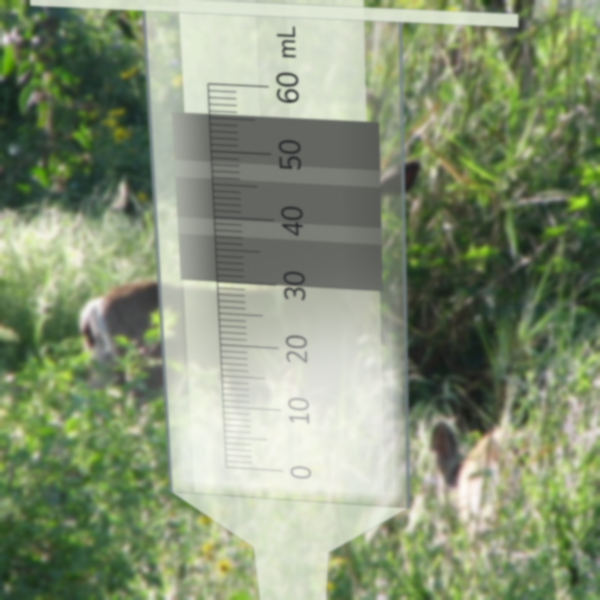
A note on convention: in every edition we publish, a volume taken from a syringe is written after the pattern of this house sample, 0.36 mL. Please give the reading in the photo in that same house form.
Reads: 30 mL
